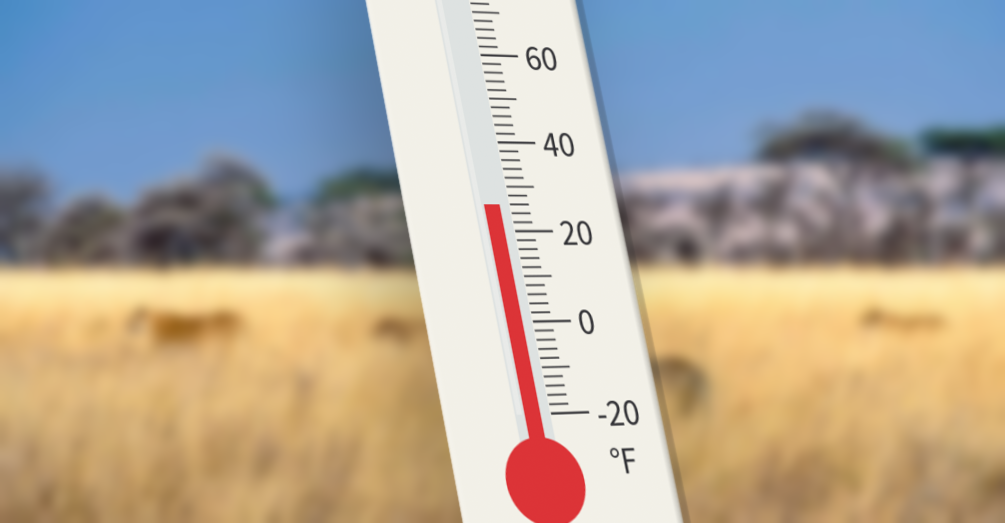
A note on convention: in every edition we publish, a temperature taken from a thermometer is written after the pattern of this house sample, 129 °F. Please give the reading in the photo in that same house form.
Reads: 26 °F
